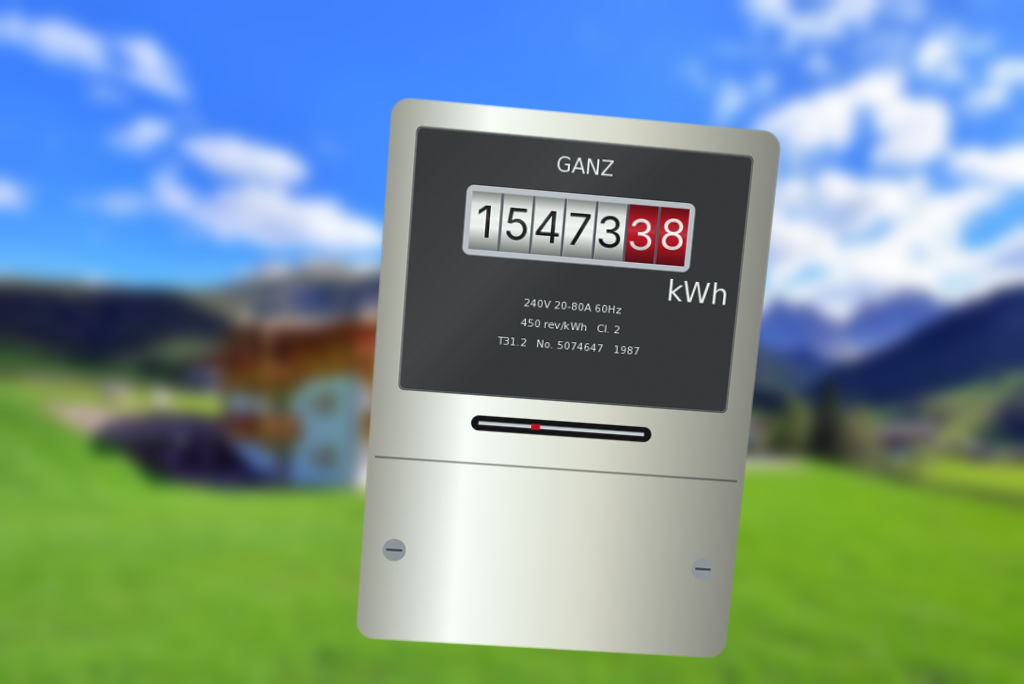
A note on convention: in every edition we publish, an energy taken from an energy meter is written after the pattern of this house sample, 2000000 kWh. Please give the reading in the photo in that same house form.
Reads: 15473.38 kWh
